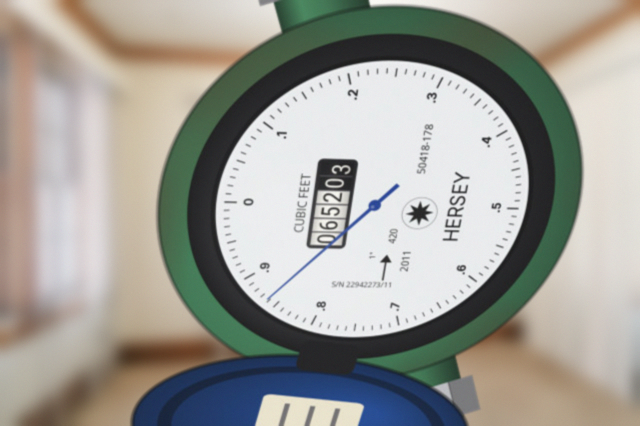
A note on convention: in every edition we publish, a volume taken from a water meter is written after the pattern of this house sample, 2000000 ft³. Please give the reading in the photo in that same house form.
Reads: 65202.86 ft³
